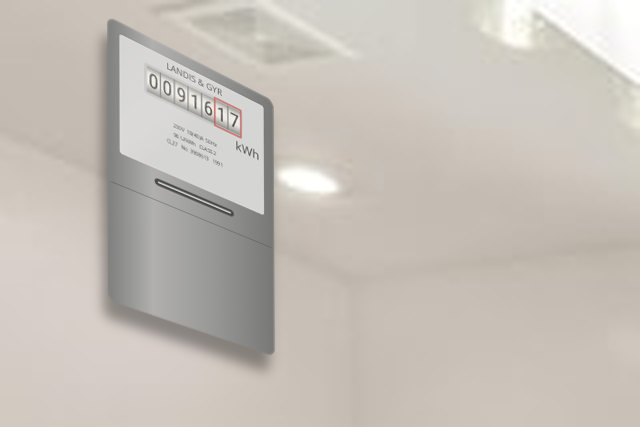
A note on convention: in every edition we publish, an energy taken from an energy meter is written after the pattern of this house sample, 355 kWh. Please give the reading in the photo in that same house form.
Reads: 916.17 kWh
